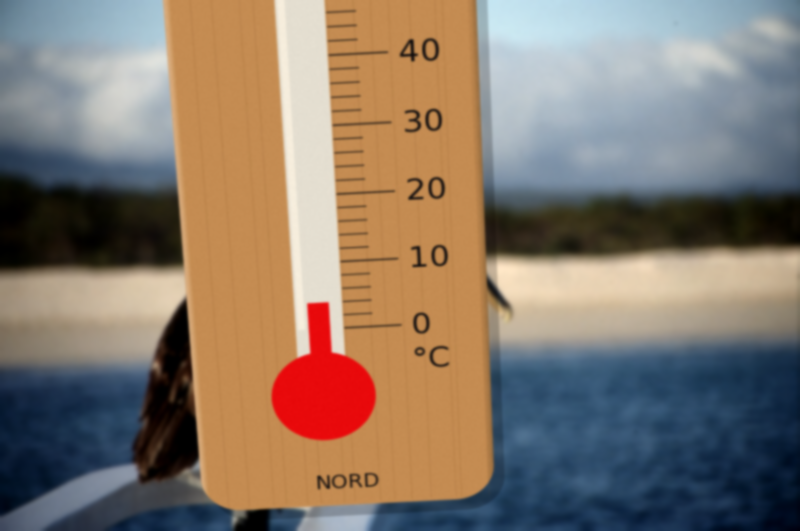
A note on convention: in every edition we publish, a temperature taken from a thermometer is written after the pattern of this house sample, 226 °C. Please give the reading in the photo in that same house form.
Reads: 4 °C
